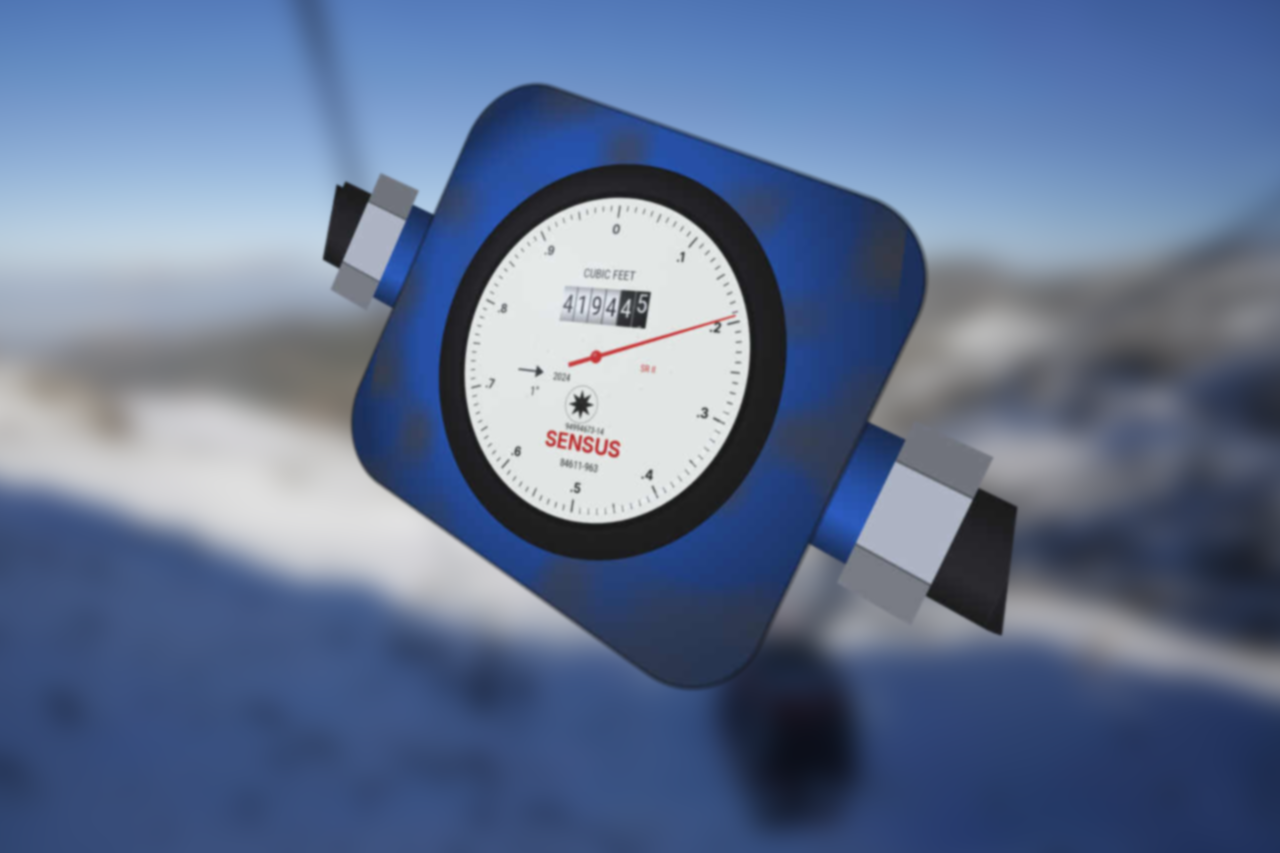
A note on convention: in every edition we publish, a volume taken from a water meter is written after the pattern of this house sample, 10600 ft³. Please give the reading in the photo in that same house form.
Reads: 419445.19 ft³
